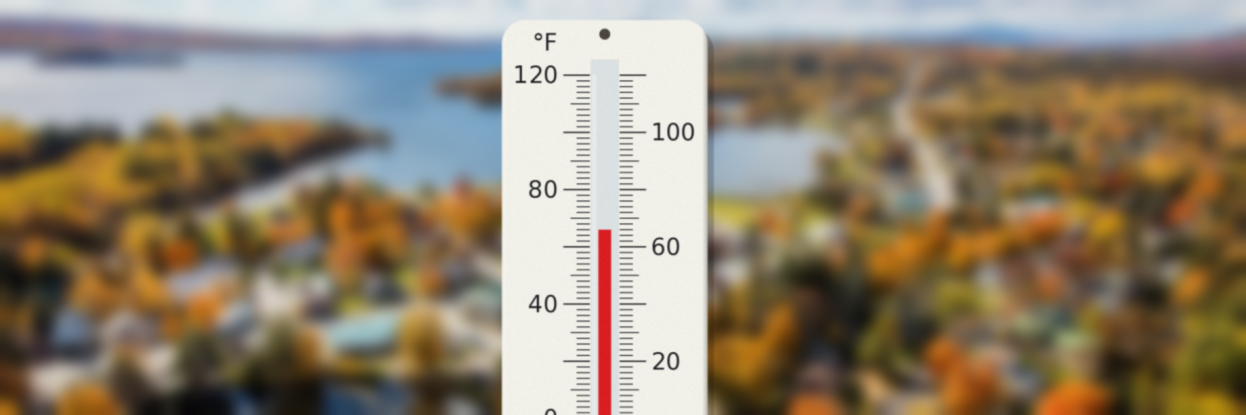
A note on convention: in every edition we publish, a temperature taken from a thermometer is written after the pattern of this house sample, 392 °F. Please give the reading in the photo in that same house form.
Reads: 66 °F
